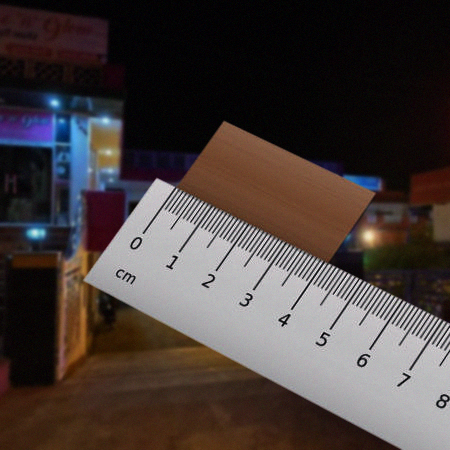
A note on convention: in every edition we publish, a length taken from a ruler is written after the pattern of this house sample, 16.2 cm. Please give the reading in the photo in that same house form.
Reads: 4.1 cm
